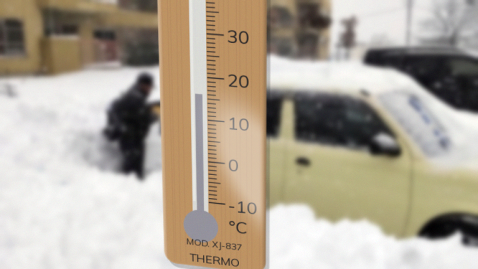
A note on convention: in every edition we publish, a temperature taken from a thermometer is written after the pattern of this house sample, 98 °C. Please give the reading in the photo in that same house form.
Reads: 16 °C
